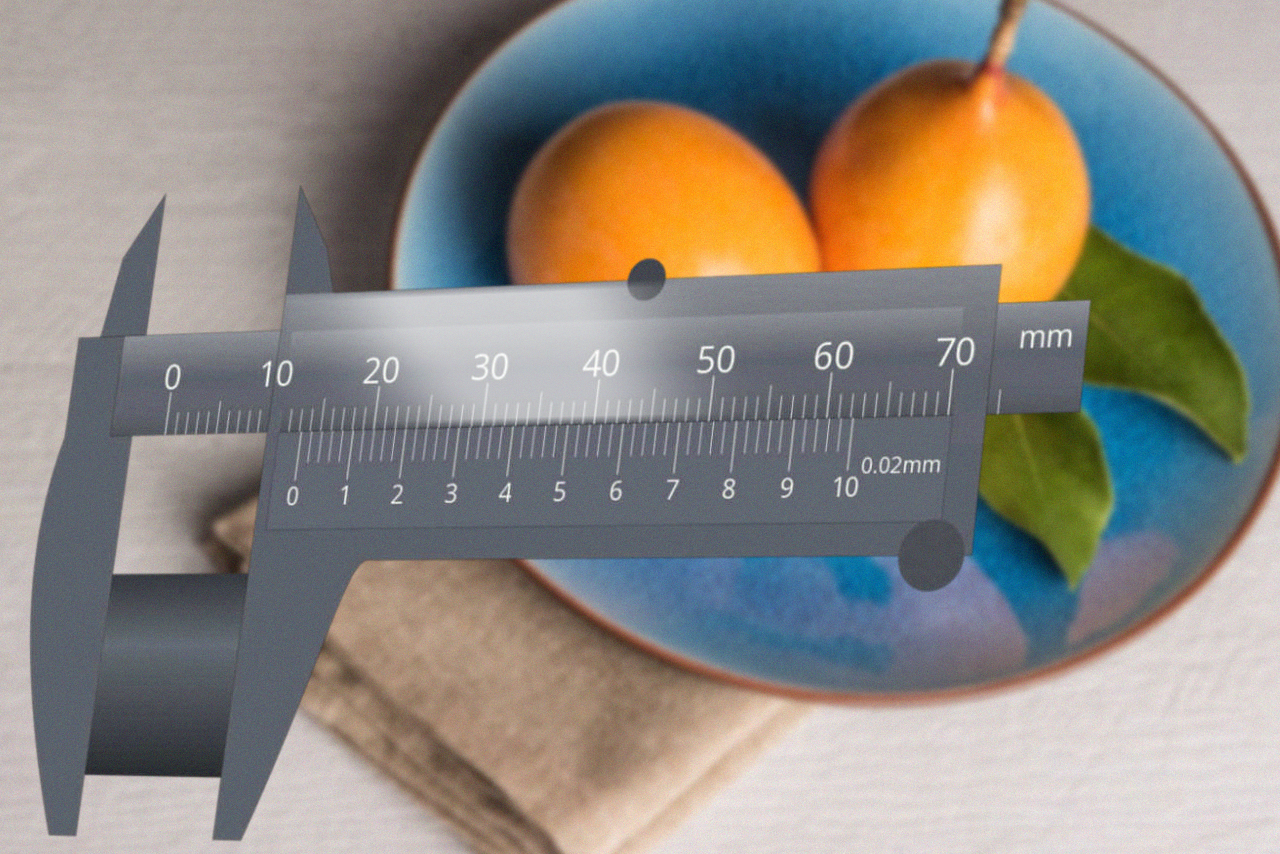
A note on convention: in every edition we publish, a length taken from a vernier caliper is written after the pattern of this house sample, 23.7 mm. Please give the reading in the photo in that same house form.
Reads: 13.2 mm
